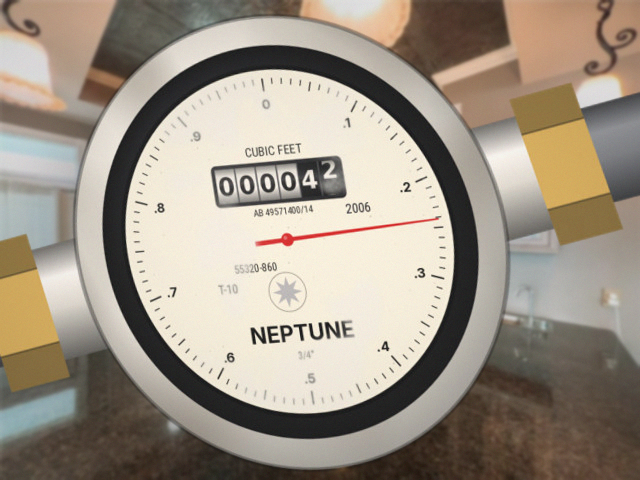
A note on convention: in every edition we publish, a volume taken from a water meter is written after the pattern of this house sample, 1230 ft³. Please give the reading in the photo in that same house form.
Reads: 42.24 ft³
